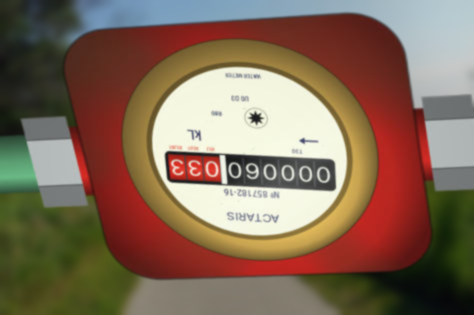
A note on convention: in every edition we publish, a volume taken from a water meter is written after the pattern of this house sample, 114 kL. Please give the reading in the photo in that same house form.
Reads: 60.033 kL
